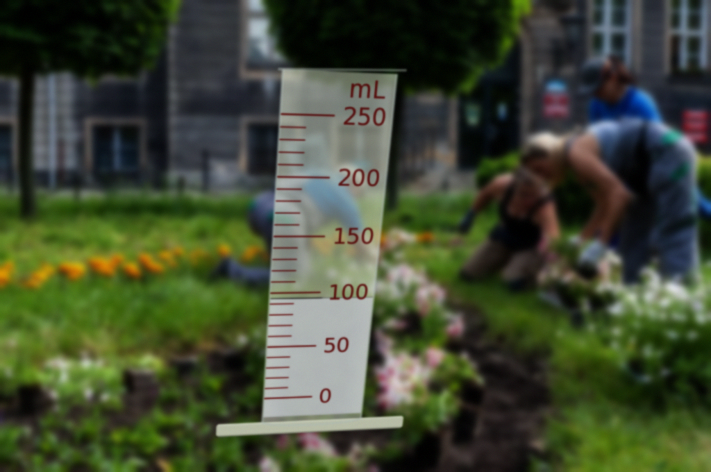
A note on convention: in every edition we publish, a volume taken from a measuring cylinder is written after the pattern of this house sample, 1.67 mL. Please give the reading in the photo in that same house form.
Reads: 95 mL
